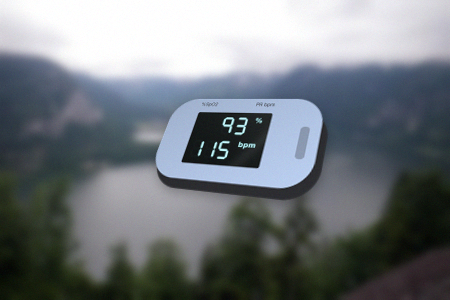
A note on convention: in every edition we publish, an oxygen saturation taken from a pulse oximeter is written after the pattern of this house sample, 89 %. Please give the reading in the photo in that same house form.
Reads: 93 %
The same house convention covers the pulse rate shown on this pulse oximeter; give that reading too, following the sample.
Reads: 115 bpm
